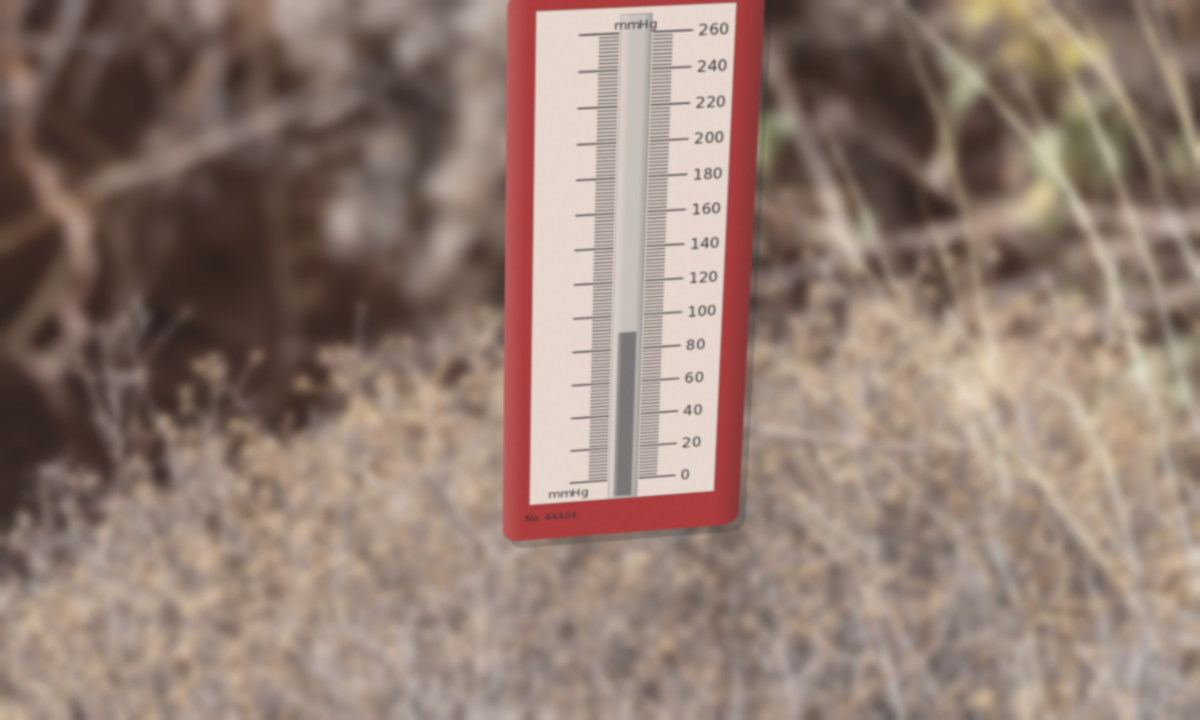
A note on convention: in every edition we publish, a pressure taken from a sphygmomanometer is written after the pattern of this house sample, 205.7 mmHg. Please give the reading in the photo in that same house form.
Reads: 90 mmHg
